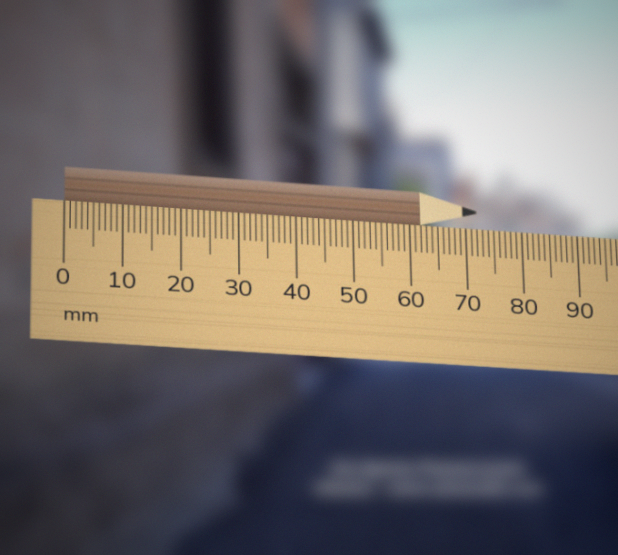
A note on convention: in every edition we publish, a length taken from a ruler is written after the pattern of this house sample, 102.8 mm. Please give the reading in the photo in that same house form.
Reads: 72 mm
